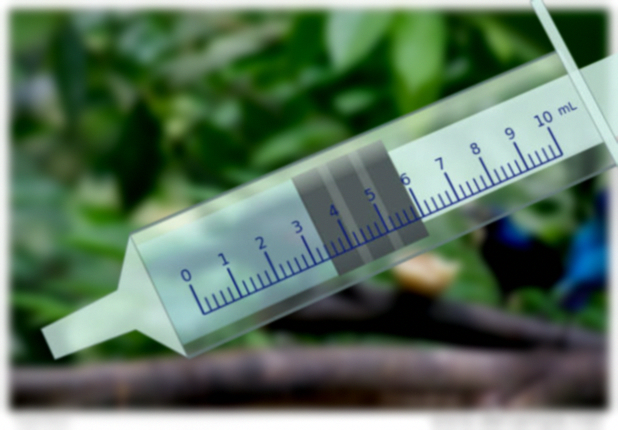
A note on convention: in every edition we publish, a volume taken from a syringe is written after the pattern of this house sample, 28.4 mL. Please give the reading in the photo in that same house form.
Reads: 3.4 mL
